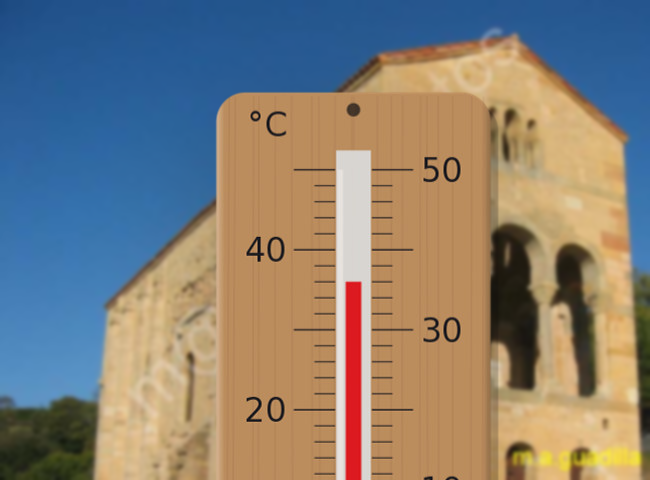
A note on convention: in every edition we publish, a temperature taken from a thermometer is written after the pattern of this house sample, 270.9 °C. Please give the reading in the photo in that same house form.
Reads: 36 °C
